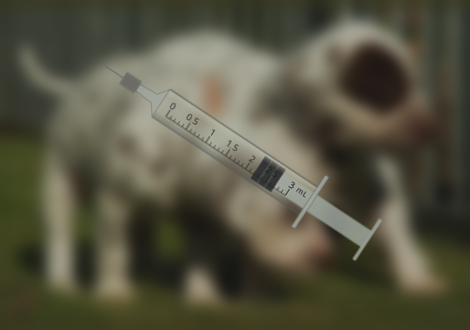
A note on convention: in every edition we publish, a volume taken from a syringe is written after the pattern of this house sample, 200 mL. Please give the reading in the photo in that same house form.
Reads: 2.2 mL
